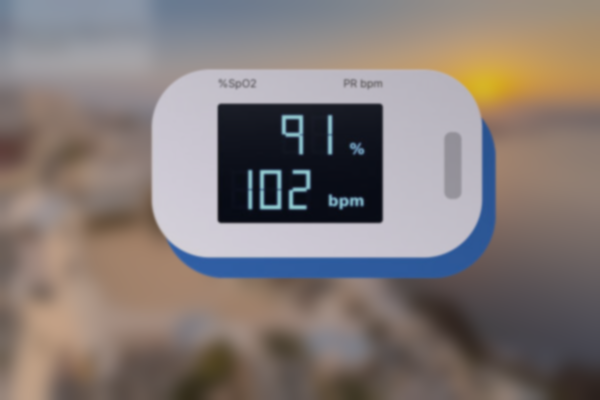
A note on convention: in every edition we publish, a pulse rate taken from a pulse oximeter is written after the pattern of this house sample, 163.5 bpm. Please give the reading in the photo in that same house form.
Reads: 102 bpm
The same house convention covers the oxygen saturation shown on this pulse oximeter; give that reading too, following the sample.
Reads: 91 %
